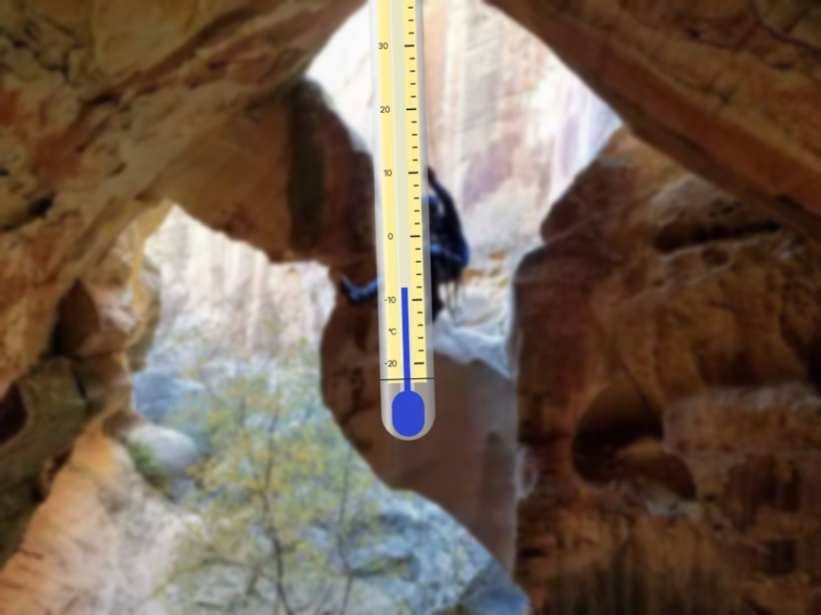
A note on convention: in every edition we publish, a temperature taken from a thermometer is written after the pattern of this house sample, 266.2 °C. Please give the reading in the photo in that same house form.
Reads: -8 °C
